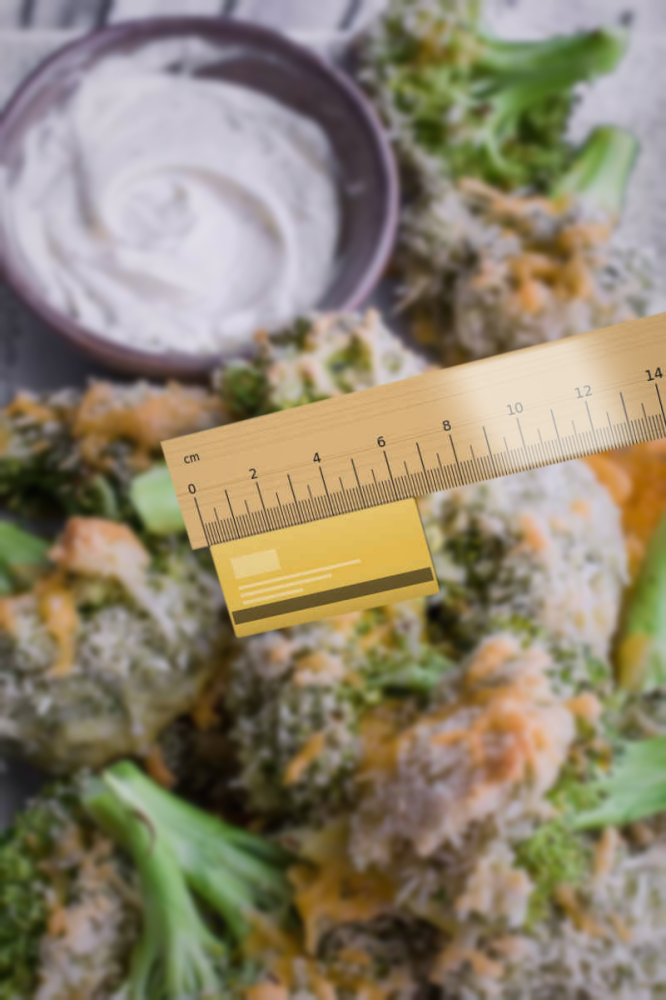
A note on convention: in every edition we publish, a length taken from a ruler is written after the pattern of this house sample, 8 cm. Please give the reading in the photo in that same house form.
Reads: 6.5 cm
